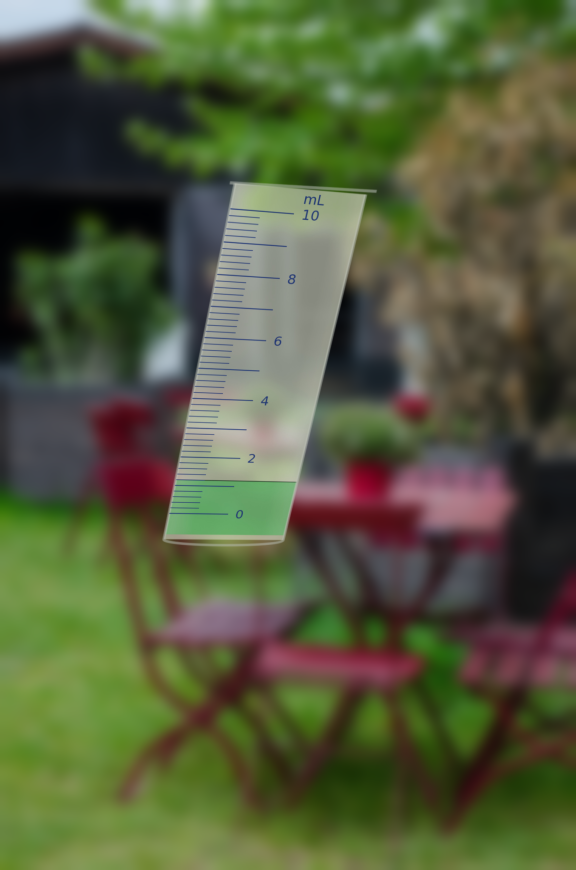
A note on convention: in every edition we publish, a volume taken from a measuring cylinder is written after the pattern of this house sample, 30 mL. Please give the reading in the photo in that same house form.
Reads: 1.2 mL
